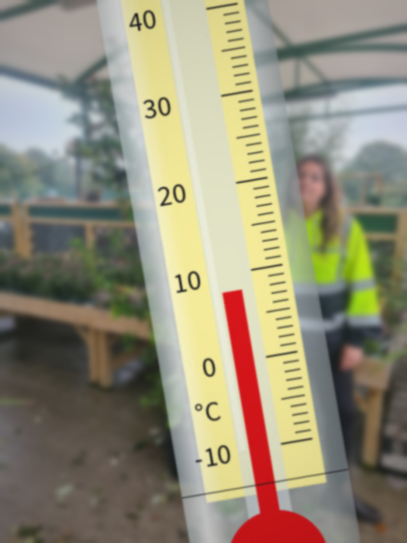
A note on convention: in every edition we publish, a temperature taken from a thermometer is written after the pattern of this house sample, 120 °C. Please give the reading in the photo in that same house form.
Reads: 8 °C
